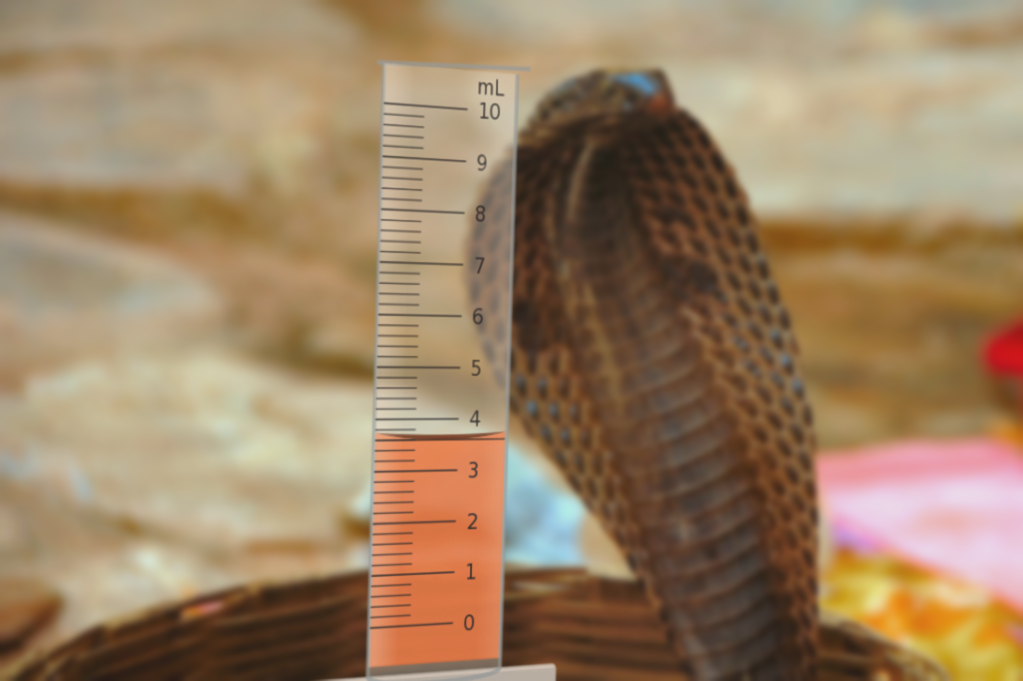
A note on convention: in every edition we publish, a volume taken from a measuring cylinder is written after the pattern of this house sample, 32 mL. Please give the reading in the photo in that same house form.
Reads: 3.6 mL
